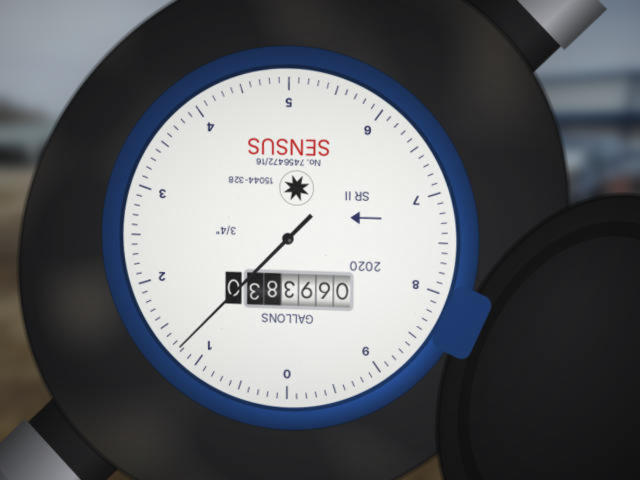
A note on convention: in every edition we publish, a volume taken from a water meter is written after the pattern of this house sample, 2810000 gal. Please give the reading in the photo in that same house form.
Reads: 693831.2 gal
